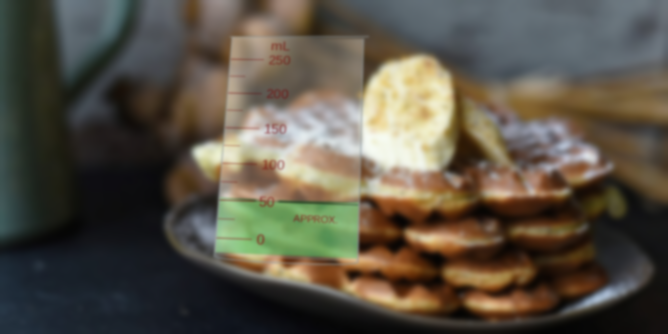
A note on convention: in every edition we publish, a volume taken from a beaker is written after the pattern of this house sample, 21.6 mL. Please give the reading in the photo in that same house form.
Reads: 50 mL
